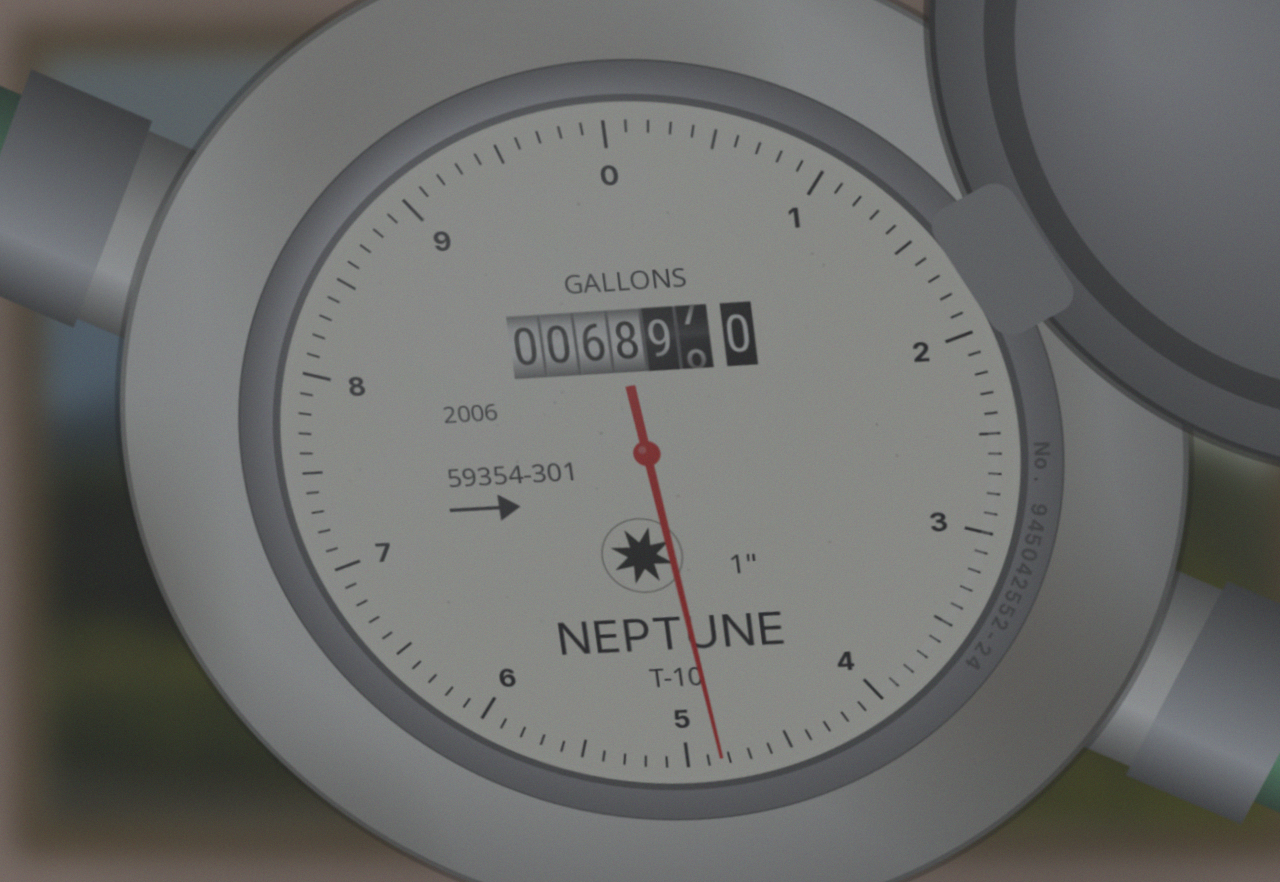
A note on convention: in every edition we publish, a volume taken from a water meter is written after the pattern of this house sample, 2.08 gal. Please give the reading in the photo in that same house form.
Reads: 68974.8 gal
